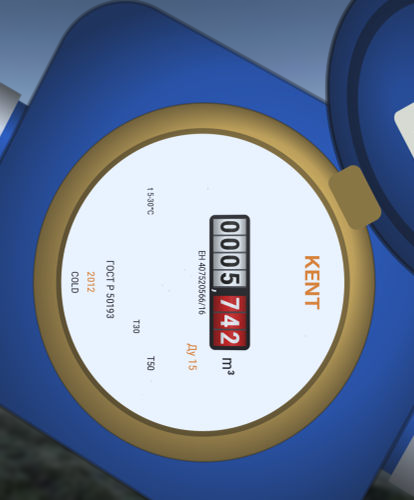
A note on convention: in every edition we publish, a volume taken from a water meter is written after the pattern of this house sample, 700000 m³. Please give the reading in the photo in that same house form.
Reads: 5.742 m³
